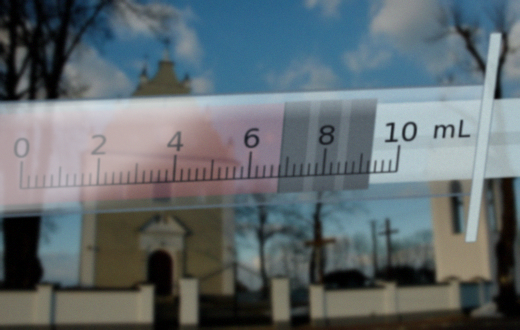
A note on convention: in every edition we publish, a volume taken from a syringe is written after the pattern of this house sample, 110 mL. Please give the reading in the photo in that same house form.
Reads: 6.8 mL
